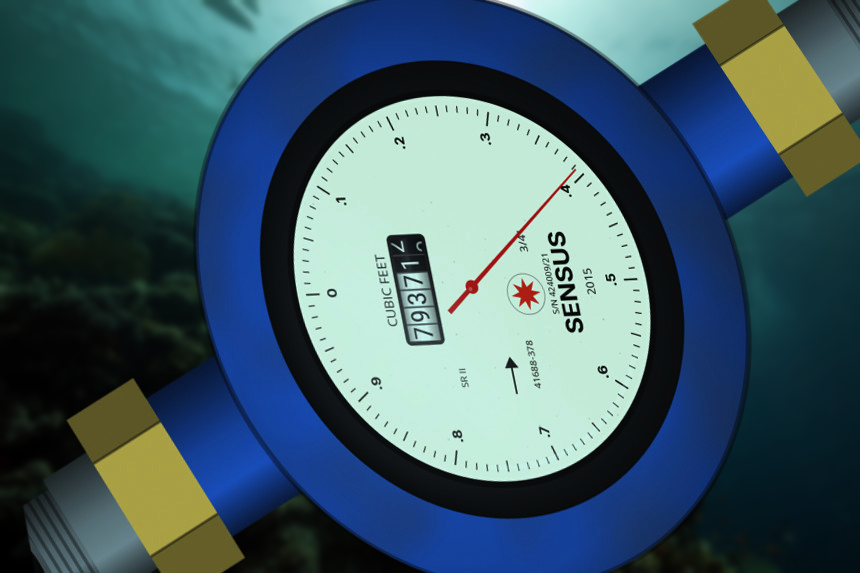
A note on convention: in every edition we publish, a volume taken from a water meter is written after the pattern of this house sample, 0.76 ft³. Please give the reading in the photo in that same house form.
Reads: 793712.39 ft³
